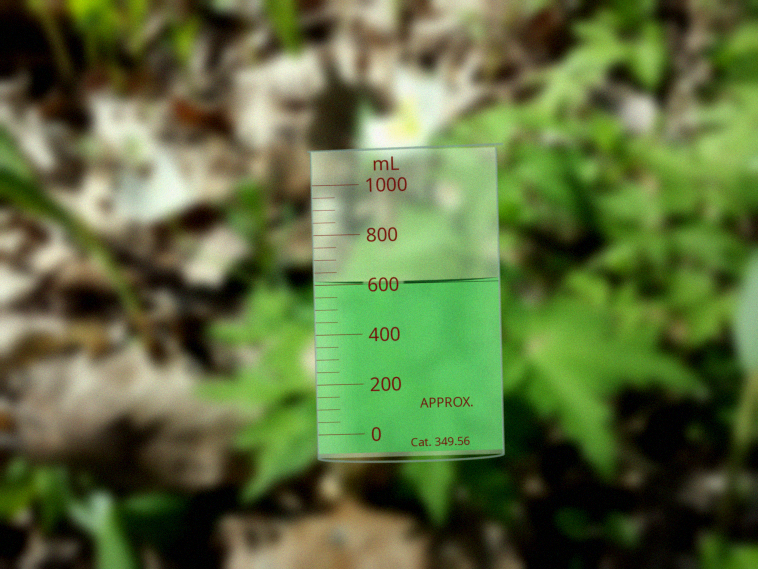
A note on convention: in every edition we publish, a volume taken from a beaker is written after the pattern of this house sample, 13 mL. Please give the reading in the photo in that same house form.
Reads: 600 mL
